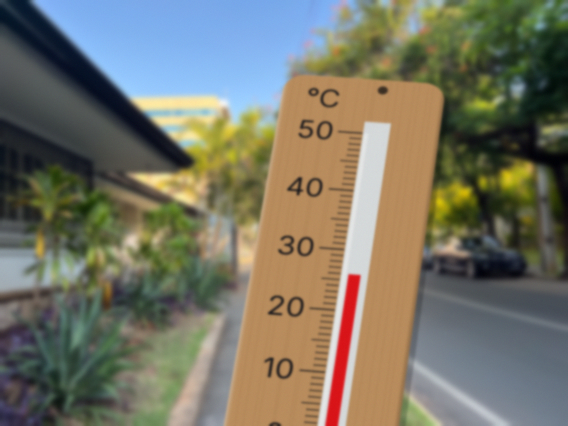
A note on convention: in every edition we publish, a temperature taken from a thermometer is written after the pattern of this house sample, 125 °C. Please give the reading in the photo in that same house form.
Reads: 26 °C
